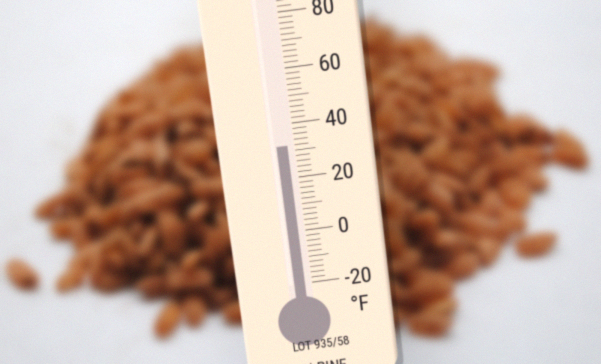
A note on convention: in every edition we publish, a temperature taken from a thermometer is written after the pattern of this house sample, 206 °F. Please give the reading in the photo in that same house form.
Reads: 32 °F
